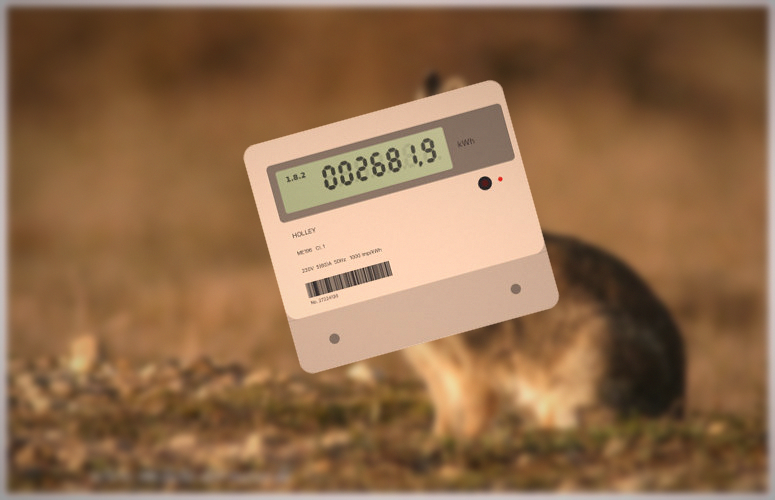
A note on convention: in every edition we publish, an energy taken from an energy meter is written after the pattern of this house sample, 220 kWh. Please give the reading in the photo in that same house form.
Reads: 2681.9 kWh
